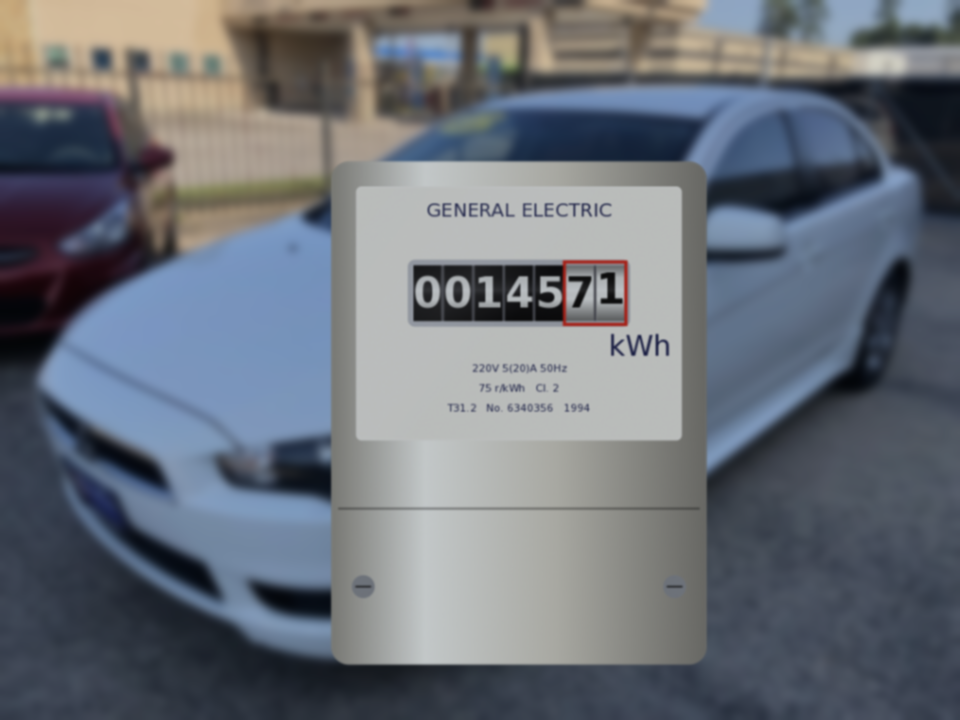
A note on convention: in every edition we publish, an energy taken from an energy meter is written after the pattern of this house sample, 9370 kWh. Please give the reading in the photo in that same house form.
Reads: 145.71 kWh
